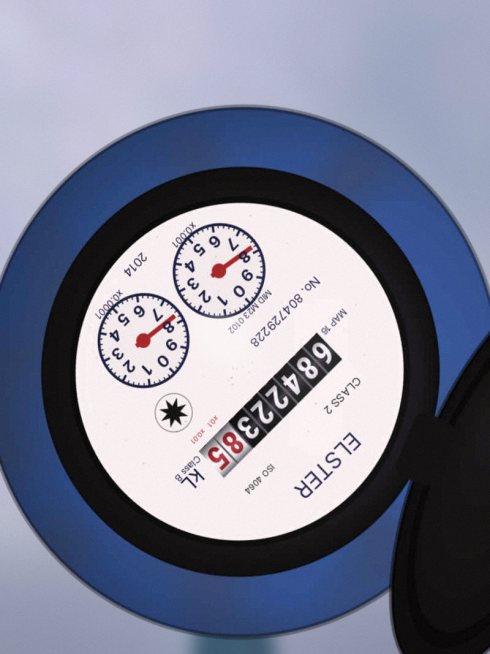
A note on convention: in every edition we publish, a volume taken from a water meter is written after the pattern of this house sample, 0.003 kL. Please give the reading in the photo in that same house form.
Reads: 684223.8577 kL
